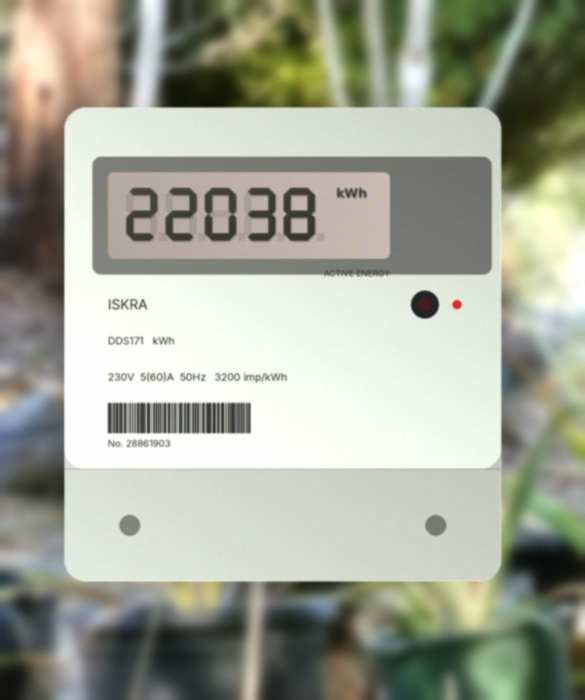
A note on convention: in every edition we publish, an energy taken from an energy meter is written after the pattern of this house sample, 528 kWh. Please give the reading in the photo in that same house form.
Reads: 22038 kWh
